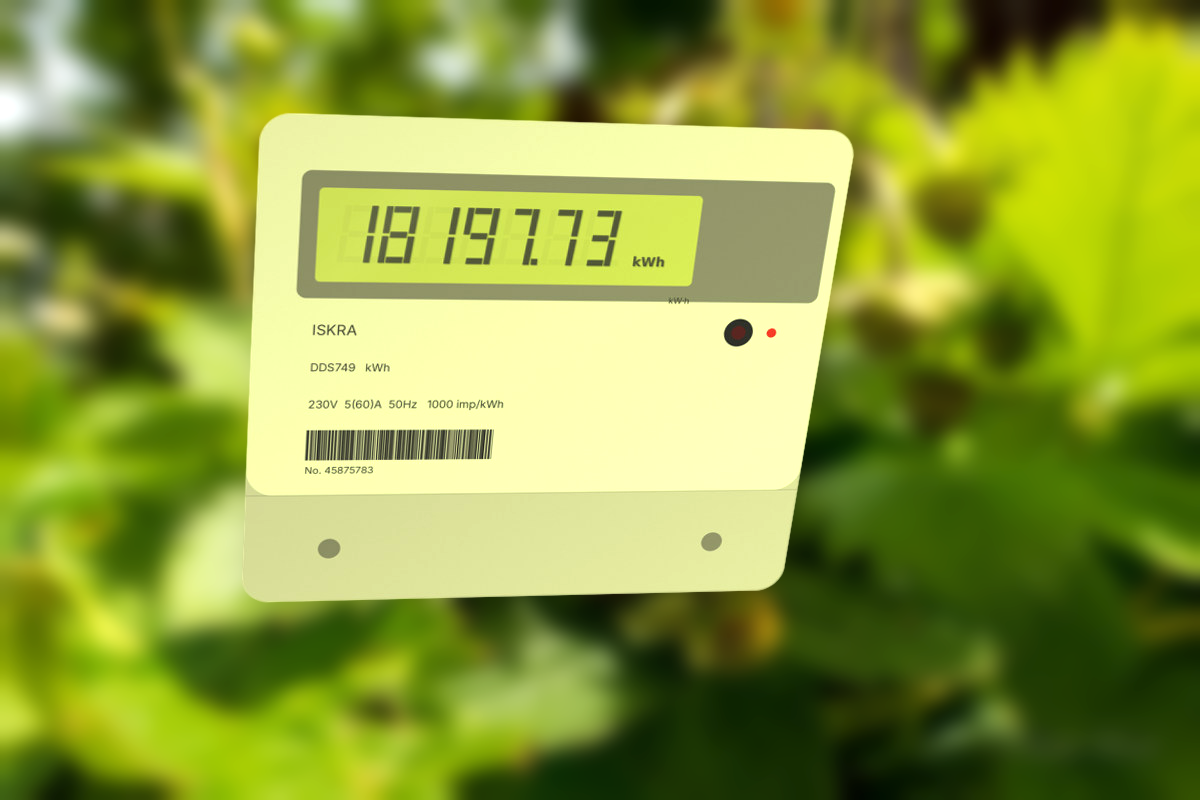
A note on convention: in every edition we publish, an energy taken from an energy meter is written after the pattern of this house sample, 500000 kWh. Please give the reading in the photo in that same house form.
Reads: 18197.73 kWh
